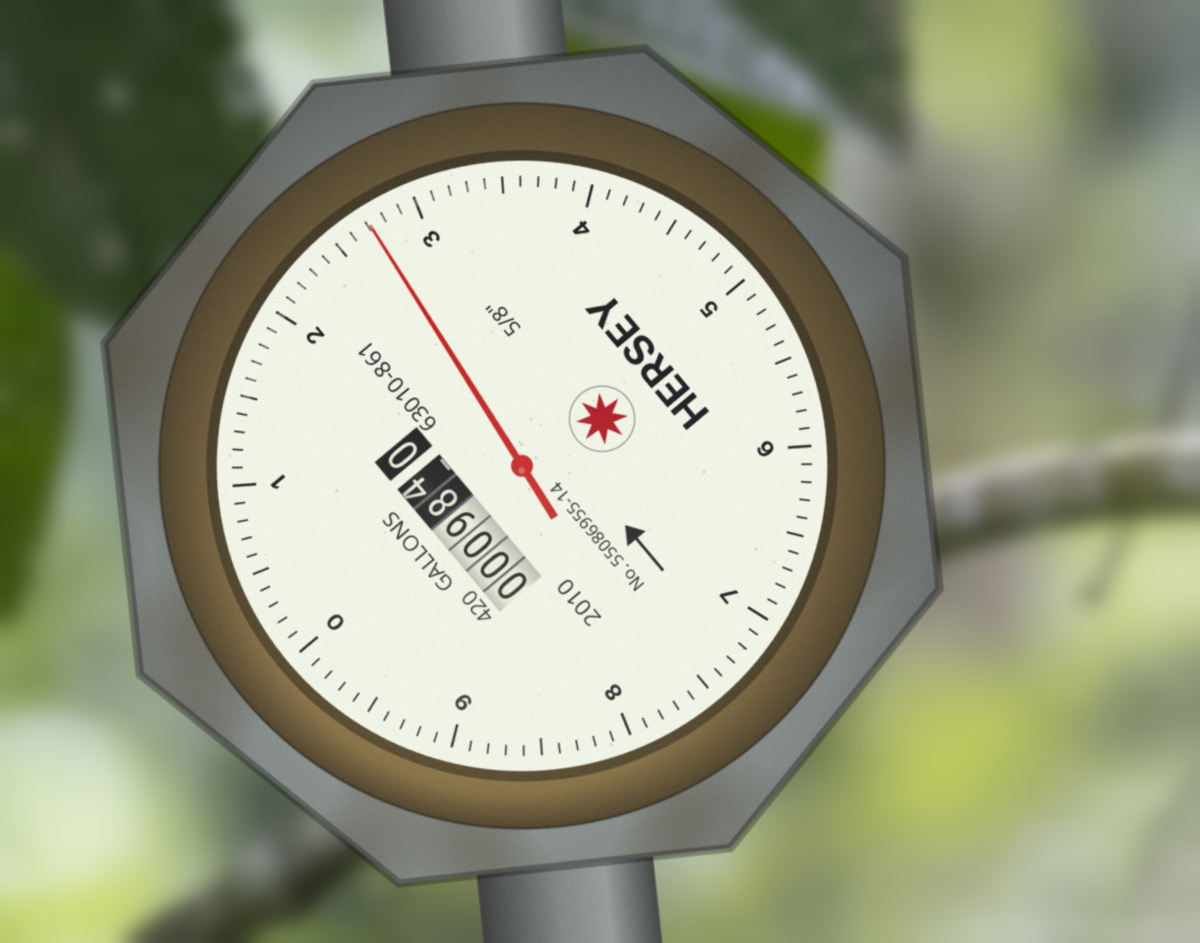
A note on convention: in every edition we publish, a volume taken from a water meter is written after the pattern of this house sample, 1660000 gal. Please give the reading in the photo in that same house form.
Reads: 9842.7 gal
